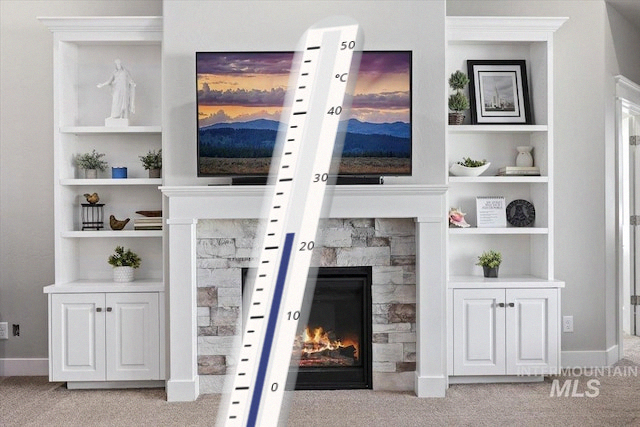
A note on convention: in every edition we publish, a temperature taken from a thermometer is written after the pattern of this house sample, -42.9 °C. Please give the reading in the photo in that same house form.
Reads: 22 °C
